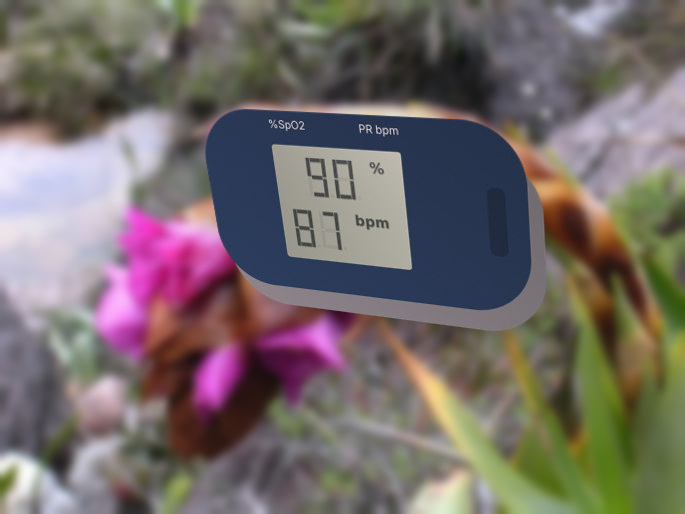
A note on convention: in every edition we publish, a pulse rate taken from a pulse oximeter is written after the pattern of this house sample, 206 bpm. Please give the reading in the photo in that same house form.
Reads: 87 bpm
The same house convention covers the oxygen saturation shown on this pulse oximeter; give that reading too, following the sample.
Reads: 90 %
